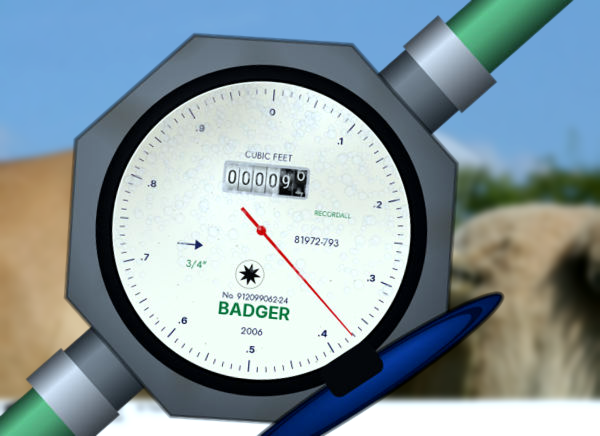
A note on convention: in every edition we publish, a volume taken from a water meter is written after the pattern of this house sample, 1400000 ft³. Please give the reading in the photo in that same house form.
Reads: 96.37 ft³
